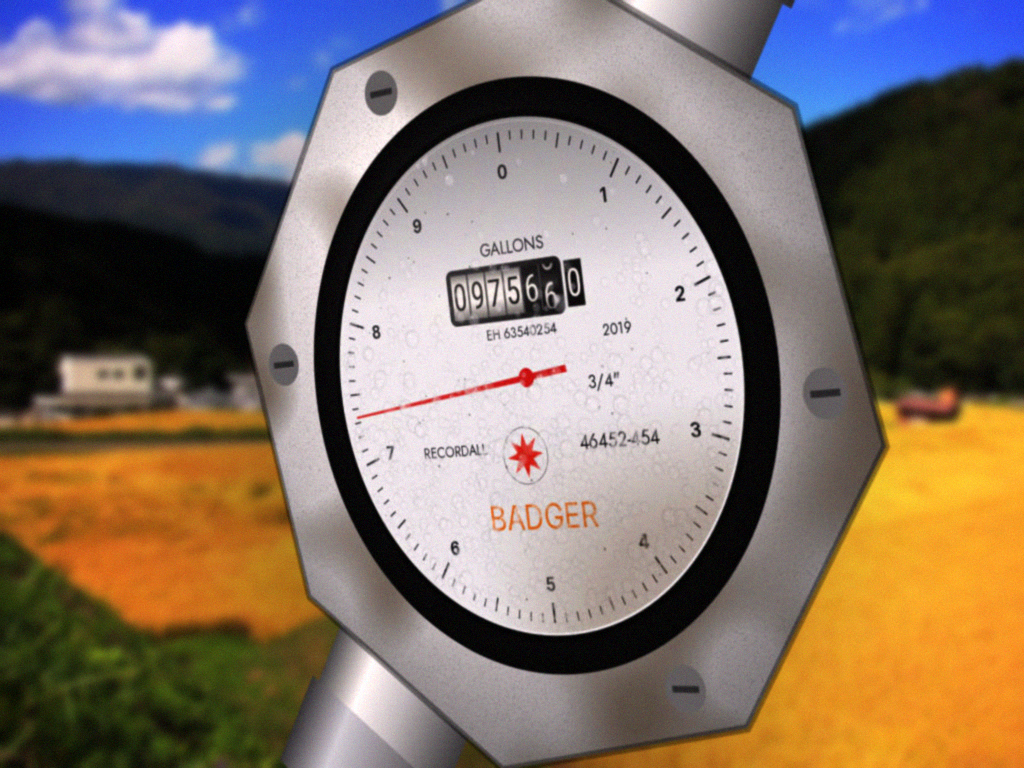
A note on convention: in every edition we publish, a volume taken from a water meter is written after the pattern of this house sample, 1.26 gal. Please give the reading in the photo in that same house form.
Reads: 975657.3 gal
